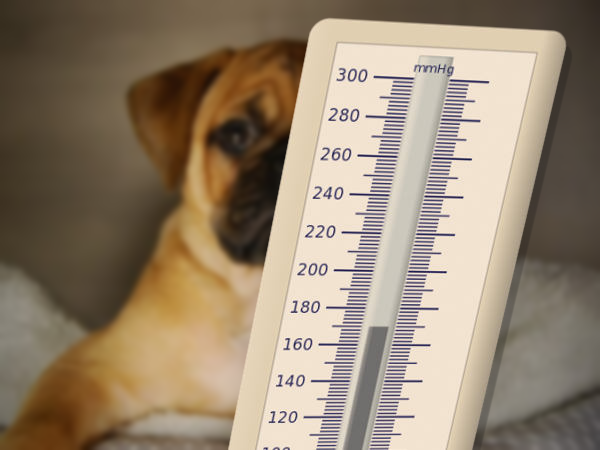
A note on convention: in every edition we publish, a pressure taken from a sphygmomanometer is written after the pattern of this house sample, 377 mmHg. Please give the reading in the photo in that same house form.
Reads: 170 mmHg
